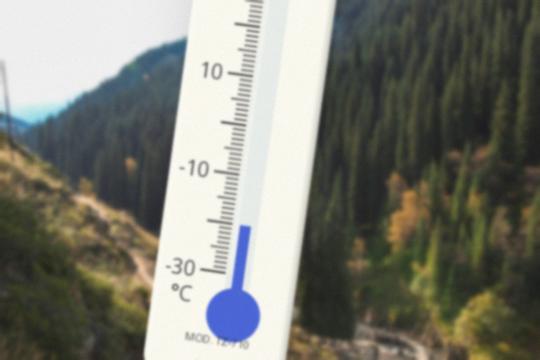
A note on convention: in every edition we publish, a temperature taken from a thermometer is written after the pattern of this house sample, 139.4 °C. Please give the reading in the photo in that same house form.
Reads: -20 °C
